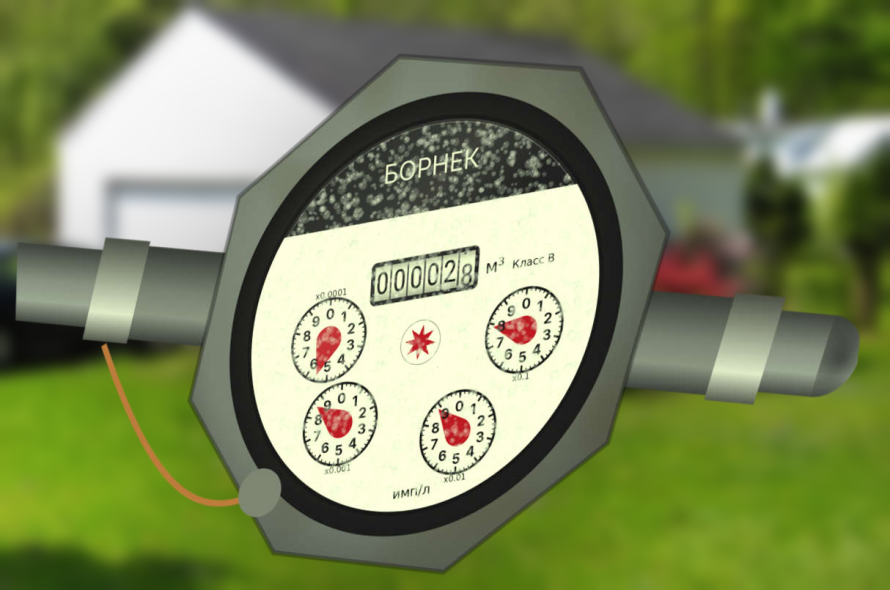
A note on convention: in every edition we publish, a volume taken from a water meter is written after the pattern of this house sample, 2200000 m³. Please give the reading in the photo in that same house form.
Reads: 27.7885 m³
